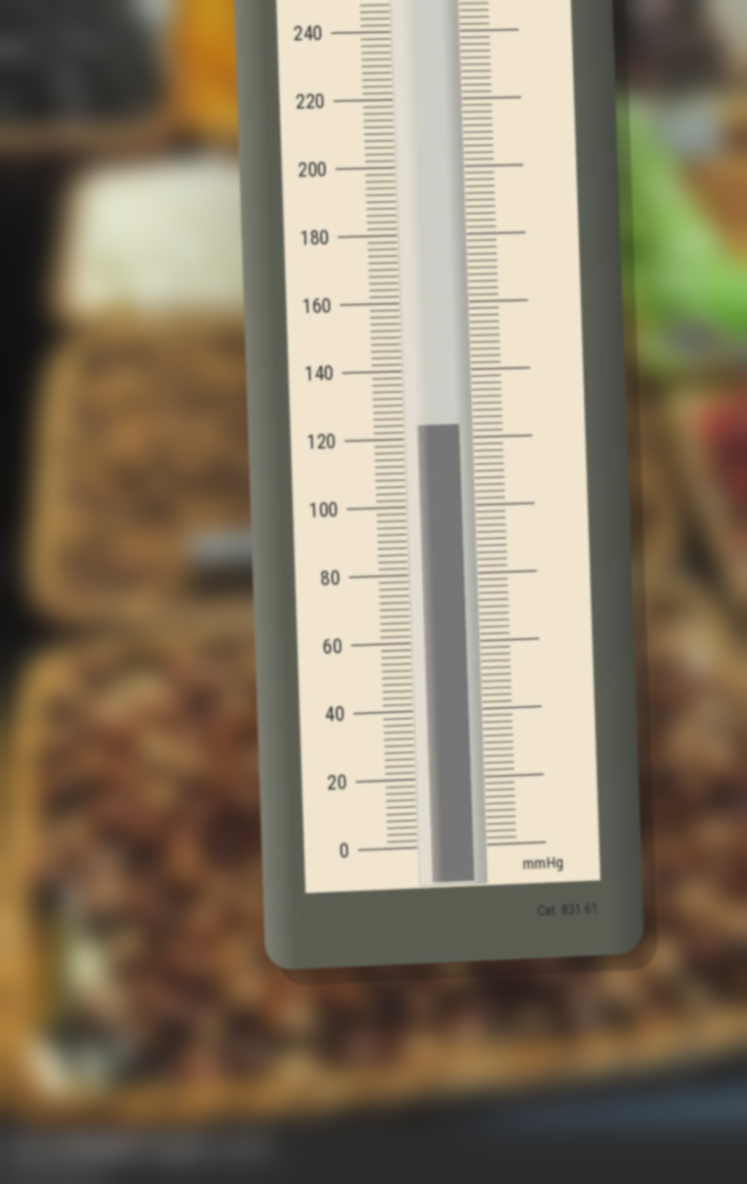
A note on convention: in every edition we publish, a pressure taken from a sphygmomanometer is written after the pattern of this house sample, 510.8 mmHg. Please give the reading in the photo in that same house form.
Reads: 124 mmHg
